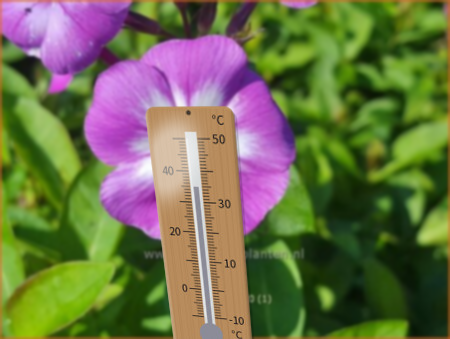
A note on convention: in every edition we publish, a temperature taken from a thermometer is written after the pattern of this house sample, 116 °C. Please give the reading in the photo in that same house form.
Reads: 35 °C
